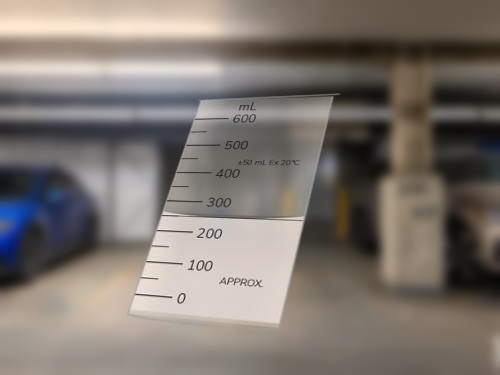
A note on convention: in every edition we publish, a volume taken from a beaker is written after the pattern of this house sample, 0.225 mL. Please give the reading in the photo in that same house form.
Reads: 250 mL
